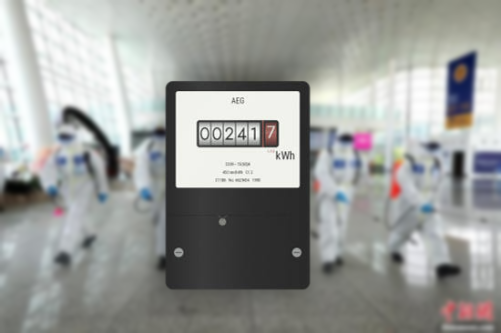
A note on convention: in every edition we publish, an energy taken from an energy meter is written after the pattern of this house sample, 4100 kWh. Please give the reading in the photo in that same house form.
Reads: 241.7 kWh
